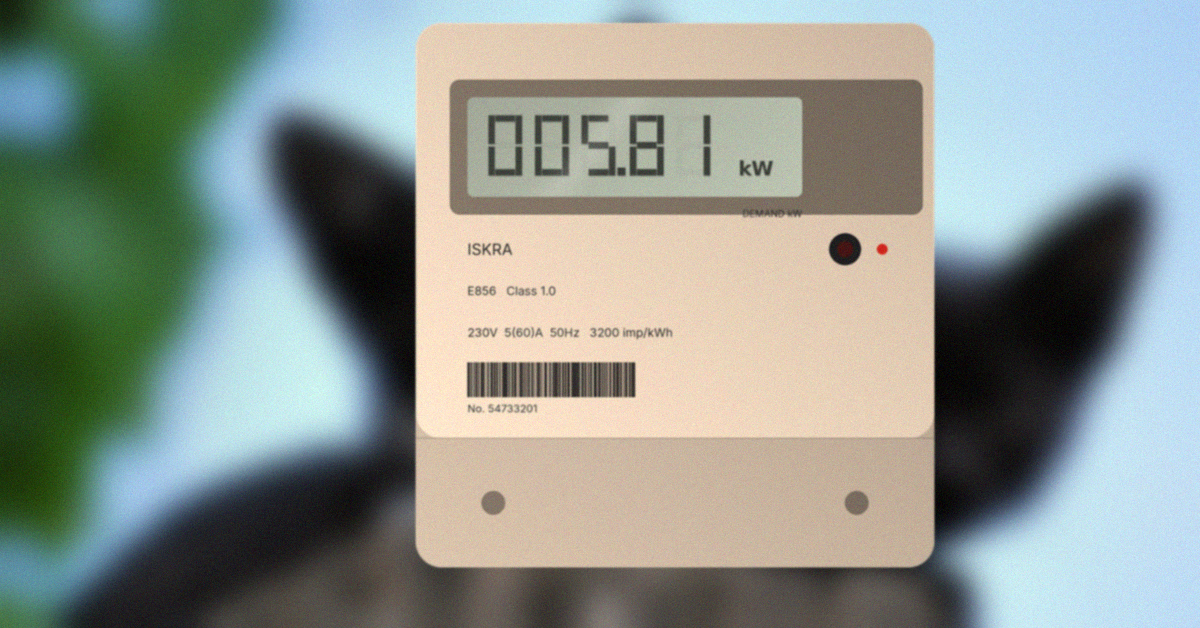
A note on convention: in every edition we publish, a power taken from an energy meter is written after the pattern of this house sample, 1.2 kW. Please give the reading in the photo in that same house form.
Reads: 5.81 kW
